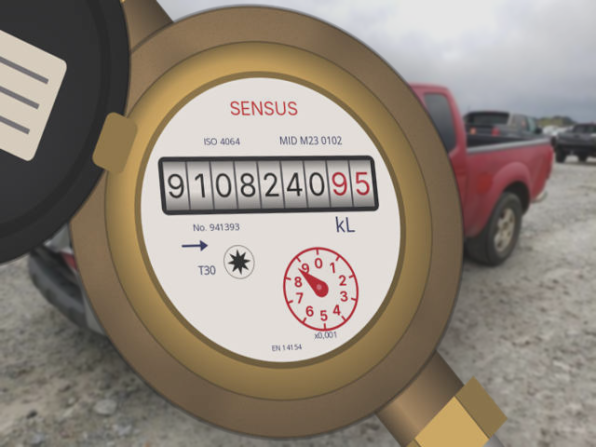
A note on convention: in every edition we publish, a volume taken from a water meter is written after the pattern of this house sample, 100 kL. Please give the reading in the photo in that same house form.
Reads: 9108240.958 kL
